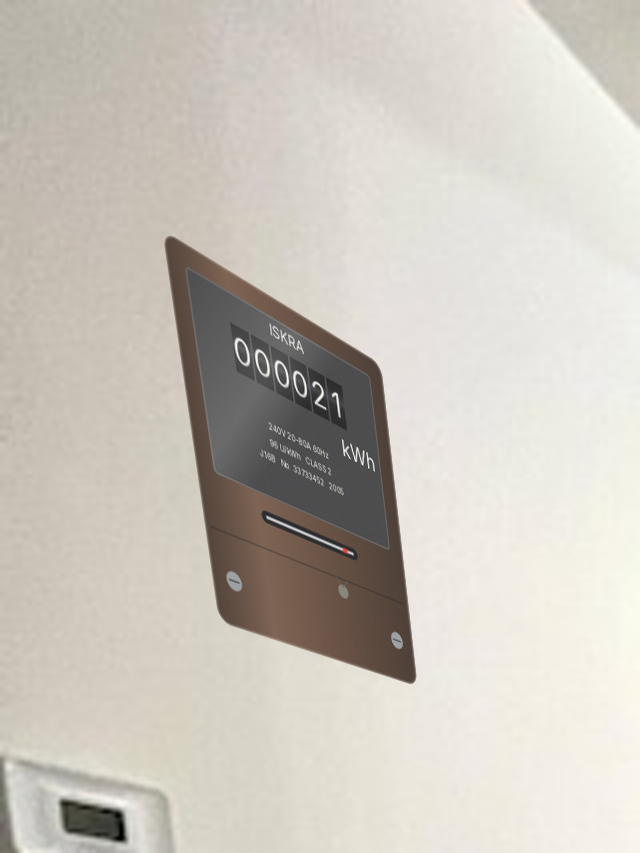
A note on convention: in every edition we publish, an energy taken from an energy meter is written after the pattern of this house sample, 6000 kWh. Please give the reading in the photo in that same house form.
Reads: 21 kWh
